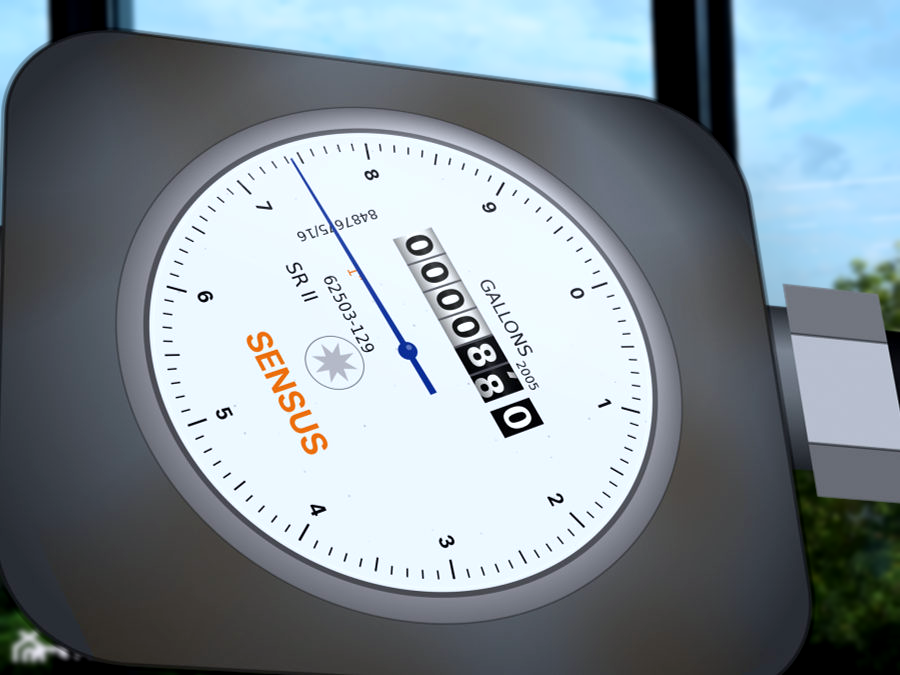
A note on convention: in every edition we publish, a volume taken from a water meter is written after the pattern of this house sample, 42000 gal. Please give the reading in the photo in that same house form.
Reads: 877.4 gal
